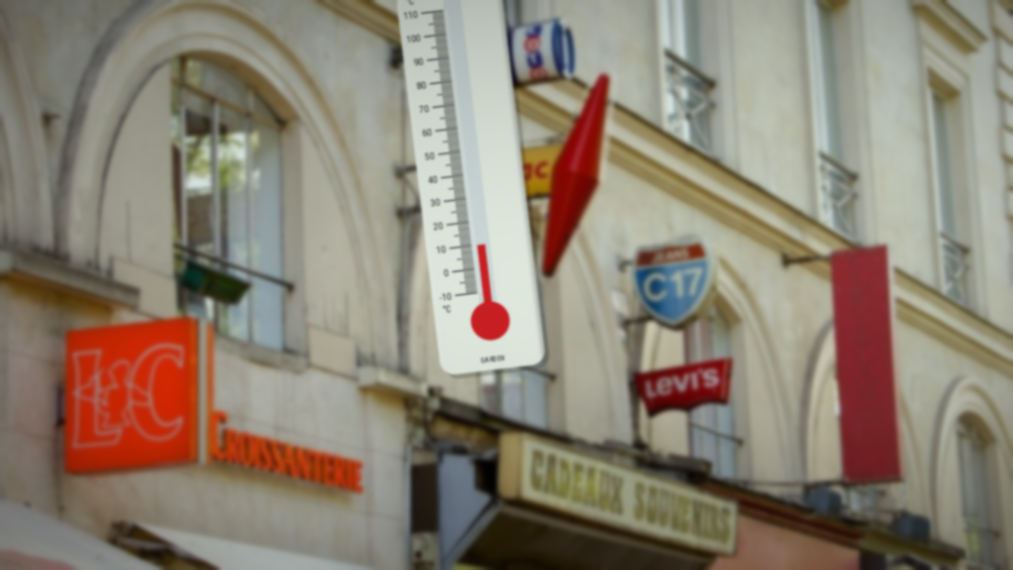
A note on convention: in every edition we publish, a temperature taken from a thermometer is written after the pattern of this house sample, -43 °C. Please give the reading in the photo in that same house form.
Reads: 10 °C
